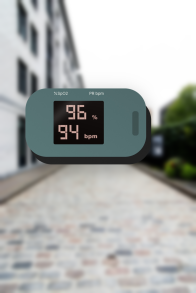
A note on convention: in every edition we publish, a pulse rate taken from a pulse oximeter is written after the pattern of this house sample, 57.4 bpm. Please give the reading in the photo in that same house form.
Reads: 94 bpm
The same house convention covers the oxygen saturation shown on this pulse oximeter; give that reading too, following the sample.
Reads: 96 %
